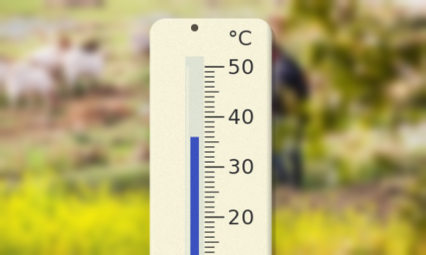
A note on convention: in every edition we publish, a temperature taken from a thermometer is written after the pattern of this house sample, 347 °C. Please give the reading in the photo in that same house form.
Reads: 36 °C
